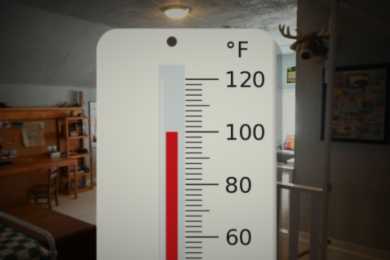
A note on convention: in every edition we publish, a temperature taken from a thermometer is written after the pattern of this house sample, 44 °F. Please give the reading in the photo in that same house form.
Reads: 100 °F
